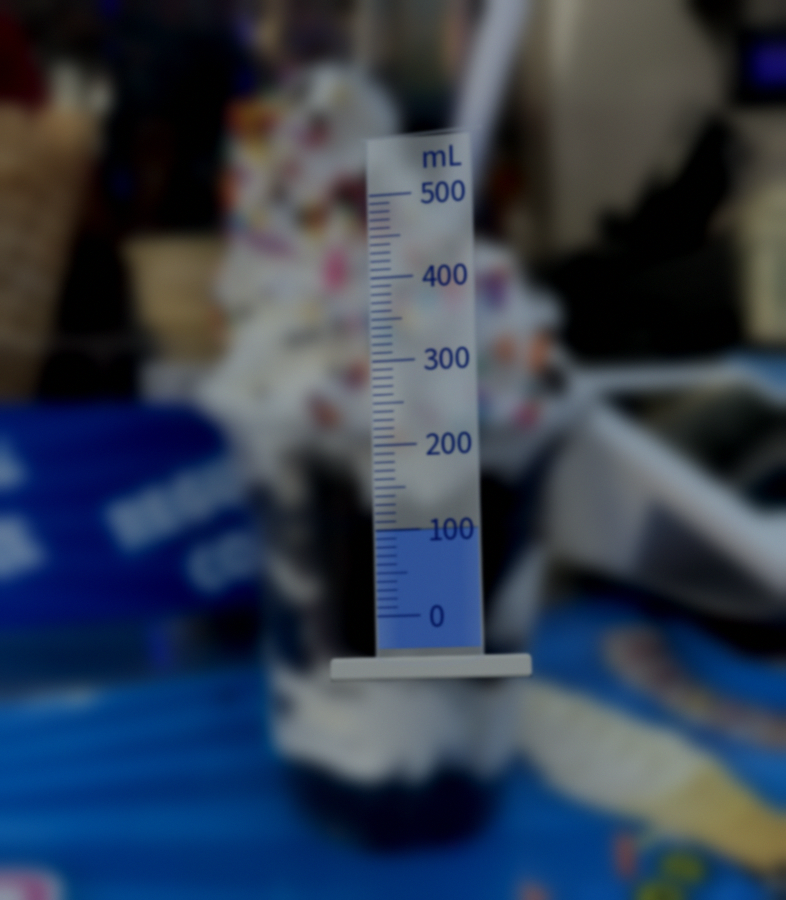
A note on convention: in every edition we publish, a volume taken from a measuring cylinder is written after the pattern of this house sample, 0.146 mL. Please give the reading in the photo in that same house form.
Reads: 100 mL
